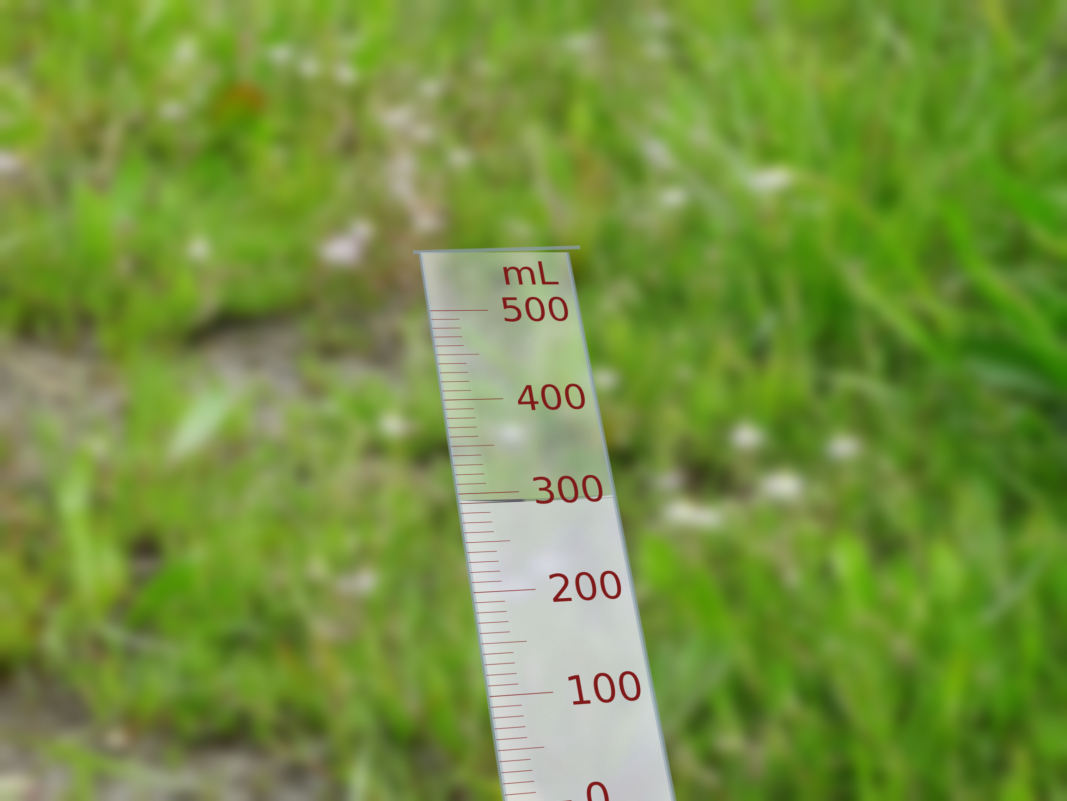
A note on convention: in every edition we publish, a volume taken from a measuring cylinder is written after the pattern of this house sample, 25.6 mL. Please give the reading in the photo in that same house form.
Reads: 290 mL
